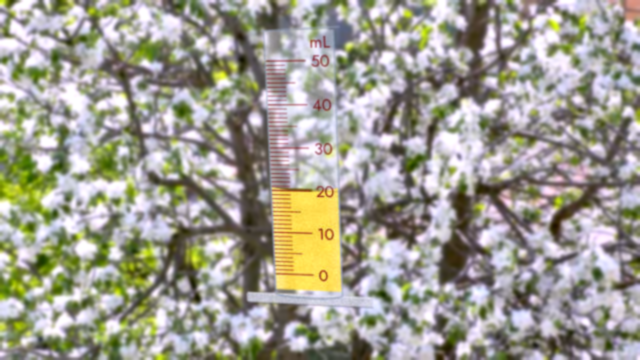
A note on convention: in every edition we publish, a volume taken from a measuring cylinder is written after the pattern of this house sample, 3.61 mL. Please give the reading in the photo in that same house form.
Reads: 20 mL
